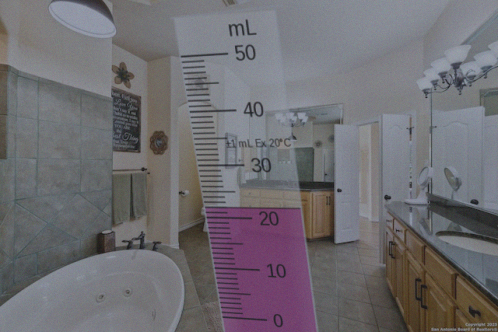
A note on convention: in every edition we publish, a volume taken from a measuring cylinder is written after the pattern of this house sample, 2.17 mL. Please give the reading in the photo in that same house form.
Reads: 22 mL
